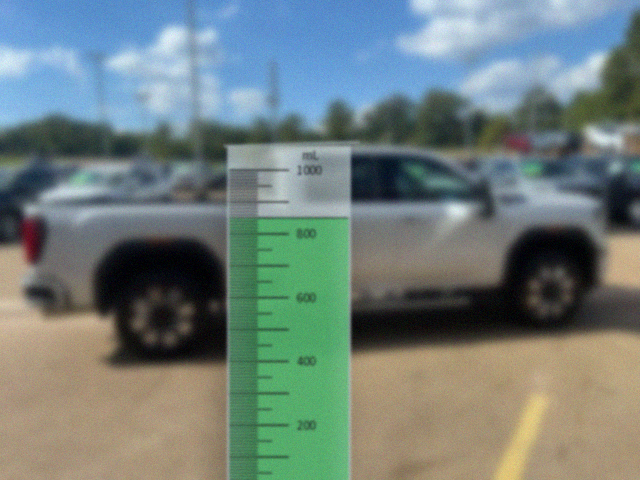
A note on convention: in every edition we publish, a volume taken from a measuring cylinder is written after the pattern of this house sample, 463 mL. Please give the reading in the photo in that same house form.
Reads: 850 mL
